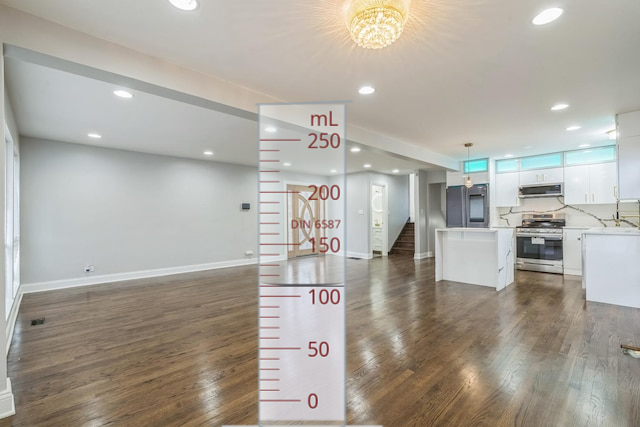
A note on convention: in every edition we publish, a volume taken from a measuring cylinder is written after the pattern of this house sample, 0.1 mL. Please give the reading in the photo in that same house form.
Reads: 110 mL
